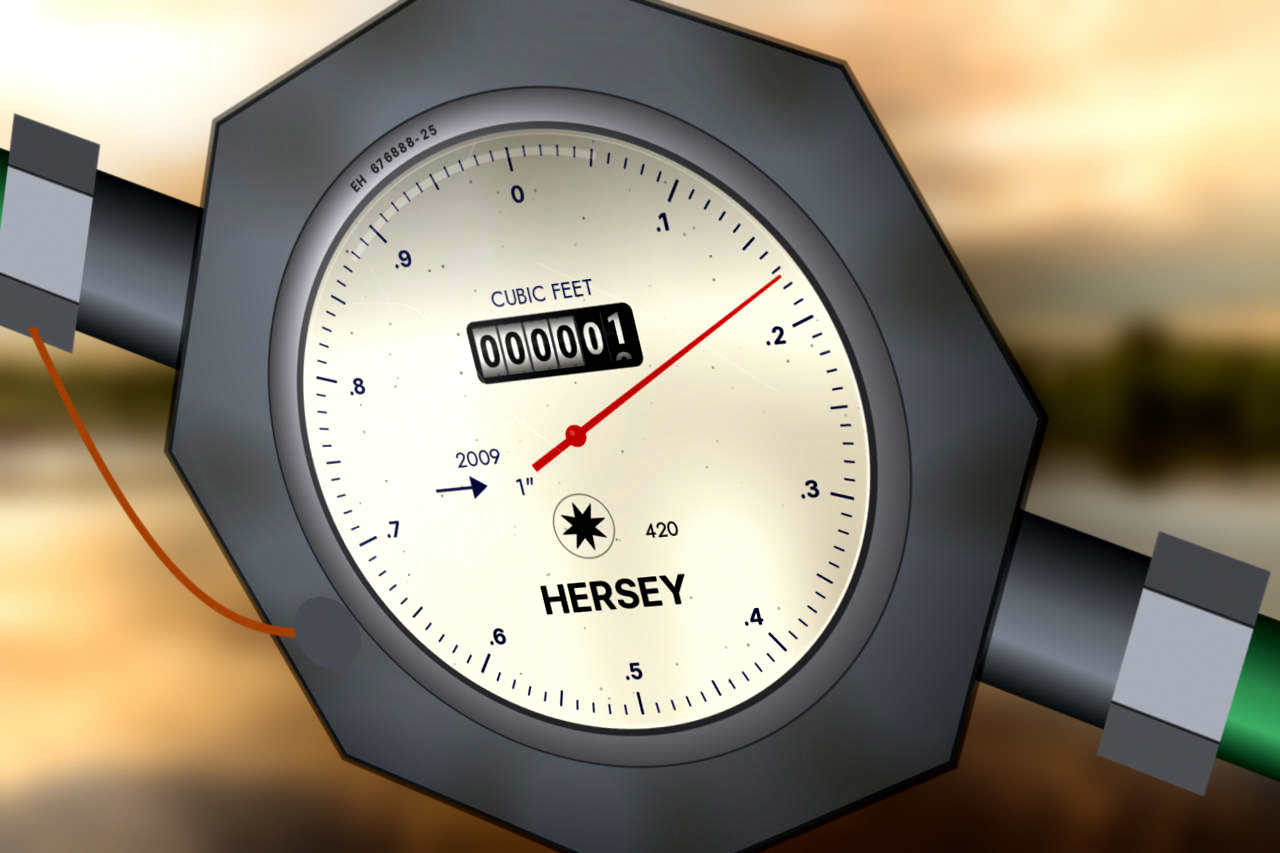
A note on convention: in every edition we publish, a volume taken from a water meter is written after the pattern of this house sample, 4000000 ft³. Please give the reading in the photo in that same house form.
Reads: 1.17 ft³
